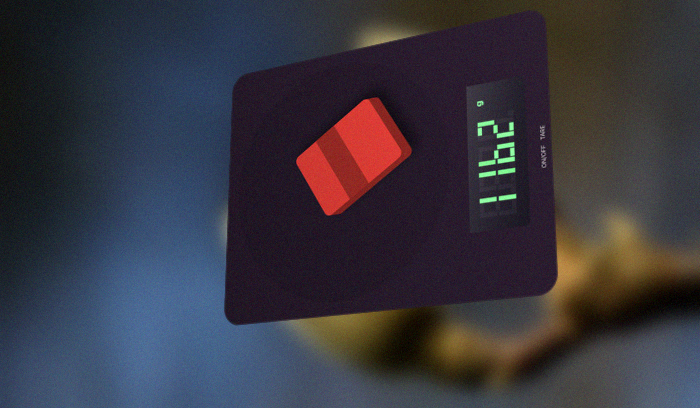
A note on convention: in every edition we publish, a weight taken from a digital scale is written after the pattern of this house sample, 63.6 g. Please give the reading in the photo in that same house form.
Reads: 1162 g
